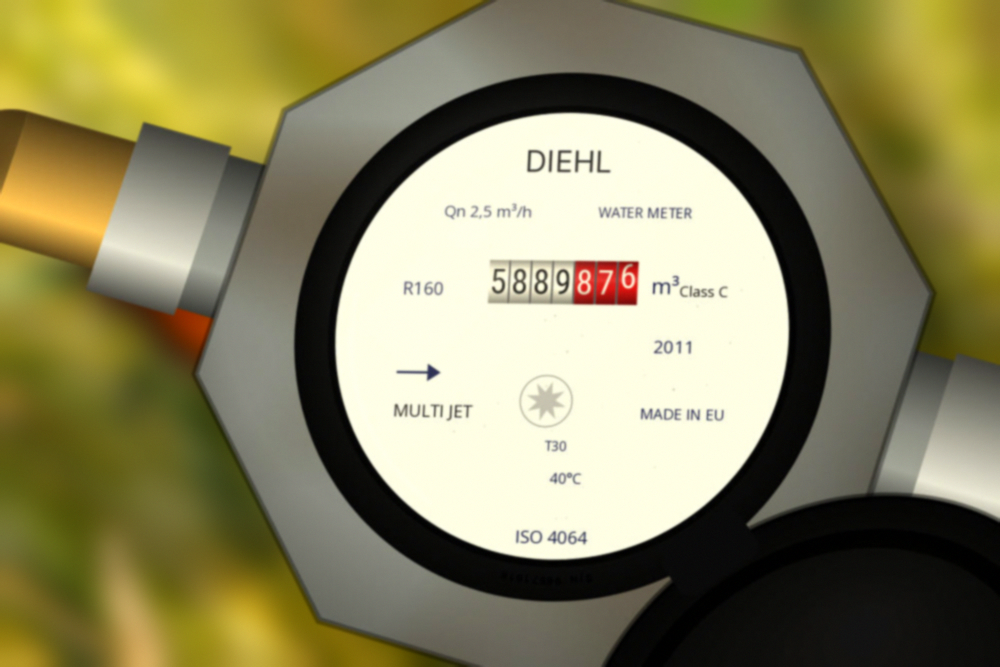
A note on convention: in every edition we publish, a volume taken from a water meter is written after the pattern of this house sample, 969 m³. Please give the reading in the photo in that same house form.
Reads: 5889.876 m³
